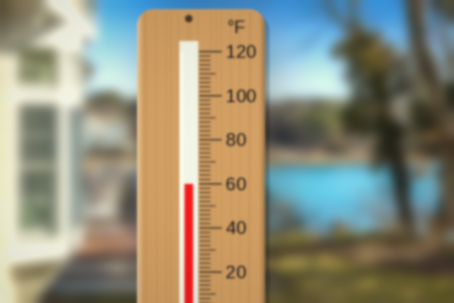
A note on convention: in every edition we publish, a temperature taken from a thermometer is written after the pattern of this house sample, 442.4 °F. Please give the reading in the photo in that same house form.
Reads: 60 °F
